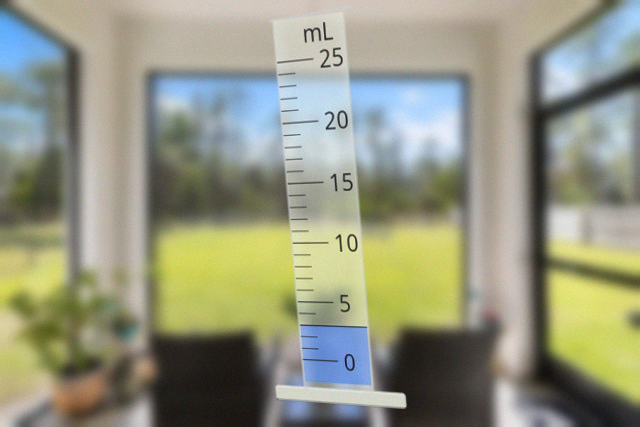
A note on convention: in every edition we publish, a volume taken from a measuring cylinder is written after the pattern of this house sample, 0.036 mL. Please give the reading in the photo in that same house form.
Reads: 3 mL
